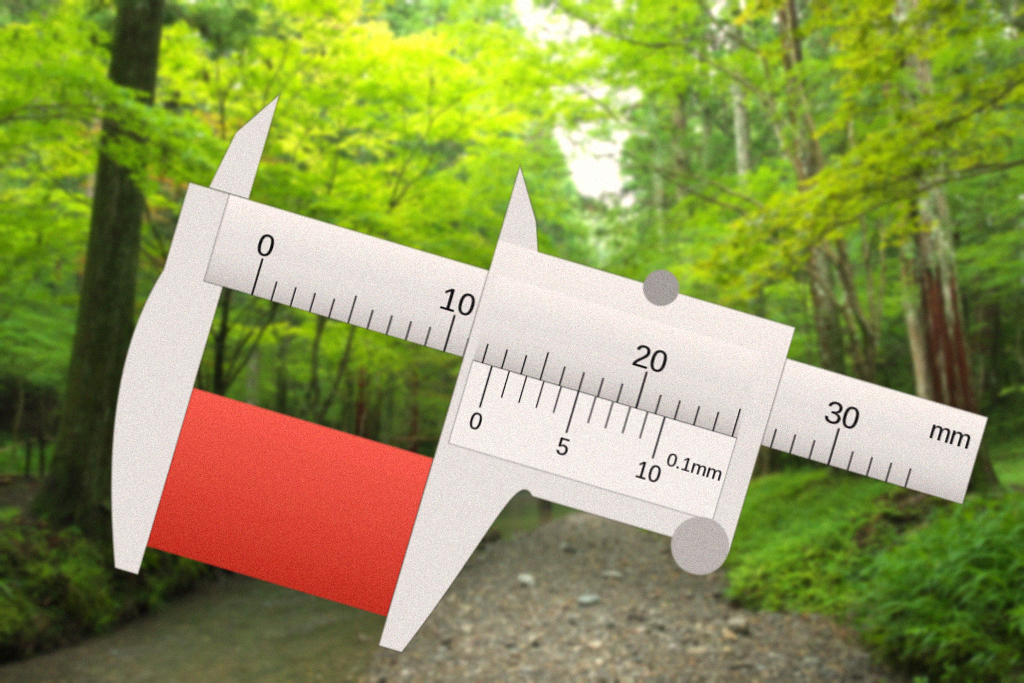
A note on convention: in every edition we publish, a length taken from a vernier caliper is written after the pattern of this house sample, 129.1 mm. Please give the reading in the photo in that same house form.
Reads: 12.5 mm
